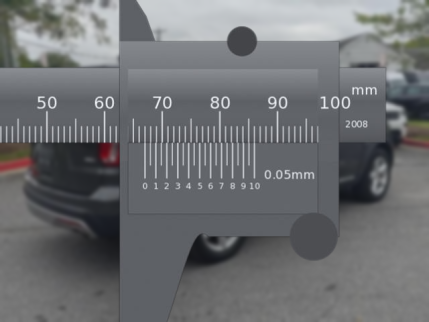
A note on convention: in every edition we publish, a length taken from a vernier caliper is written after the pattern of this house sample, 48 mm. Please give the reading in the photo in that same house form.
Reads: 67.0 mm
